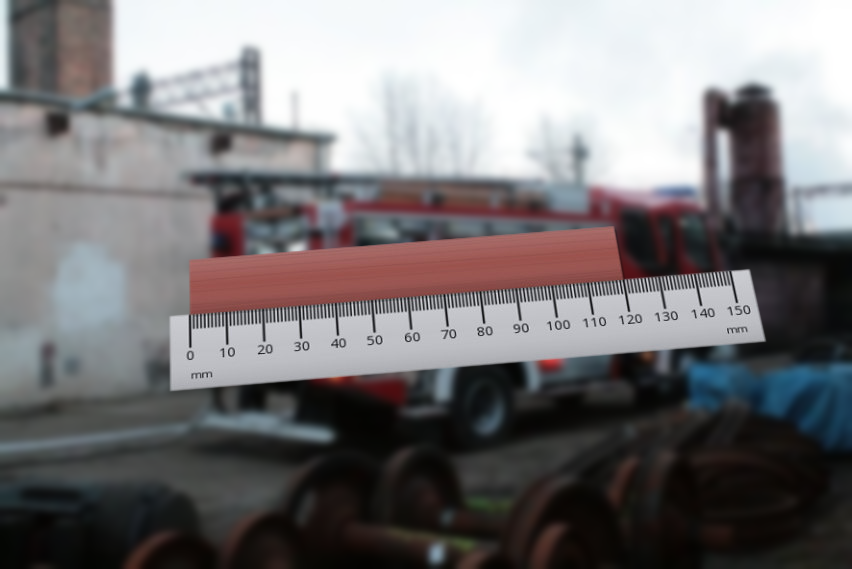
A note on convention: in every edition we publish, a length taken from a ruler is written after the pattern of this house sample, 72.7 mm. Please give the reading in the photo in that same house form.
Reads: 120 mm
